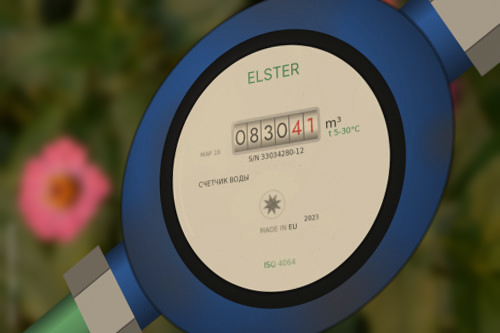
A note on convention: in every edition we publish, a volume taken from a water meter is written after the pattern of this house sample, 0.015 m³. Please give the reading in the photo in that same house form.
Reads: 830.41 m³
